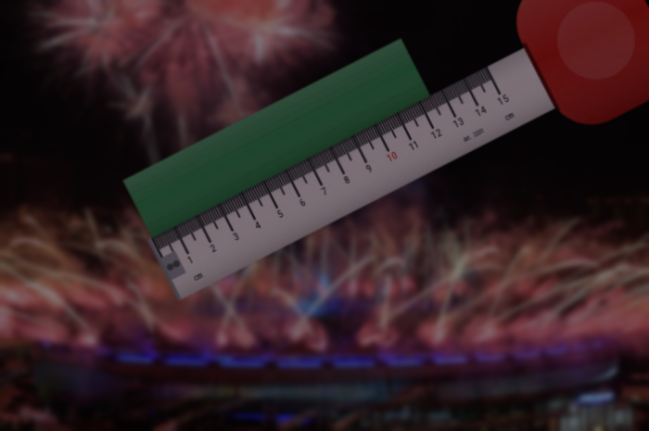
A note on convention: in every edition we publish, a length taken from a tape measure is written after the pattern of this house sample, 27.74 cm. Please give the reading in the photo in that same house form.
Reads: 12.5 cm
